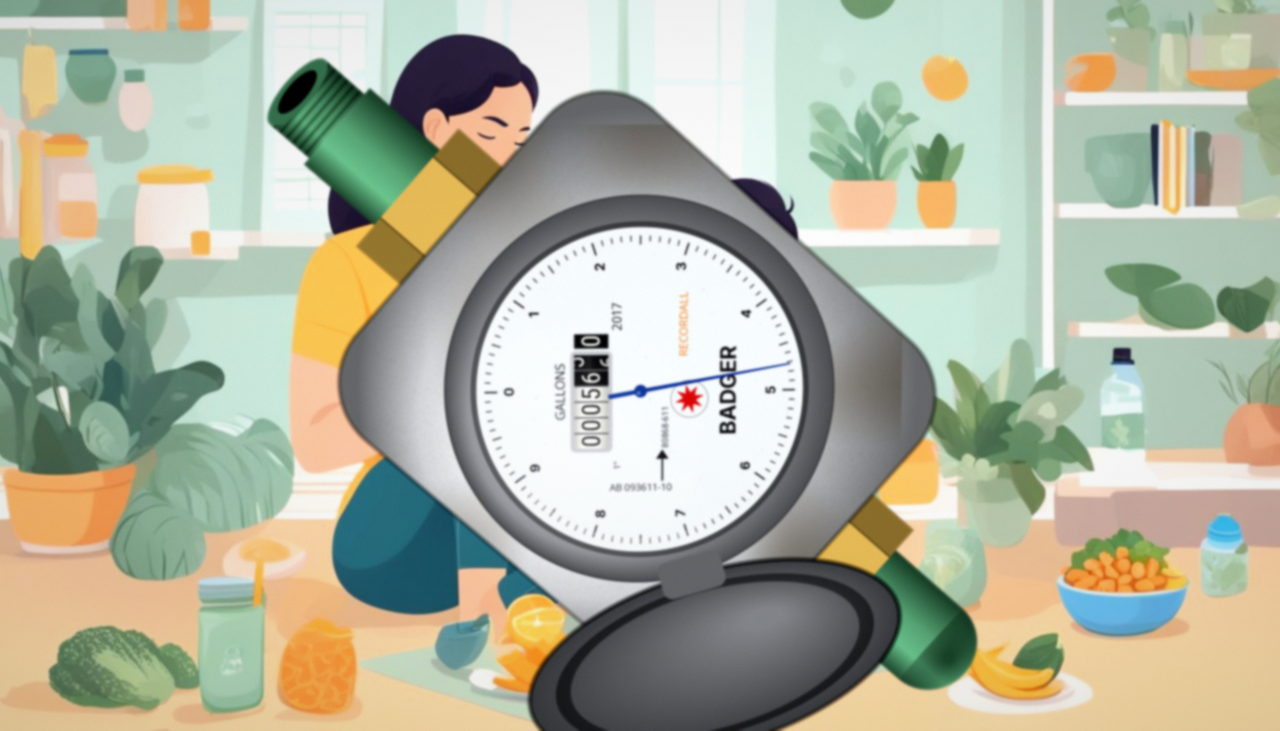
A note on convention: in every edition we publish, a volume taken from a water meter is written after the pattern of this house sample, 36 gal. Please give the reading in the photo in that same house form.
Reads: 5654.7 gal
